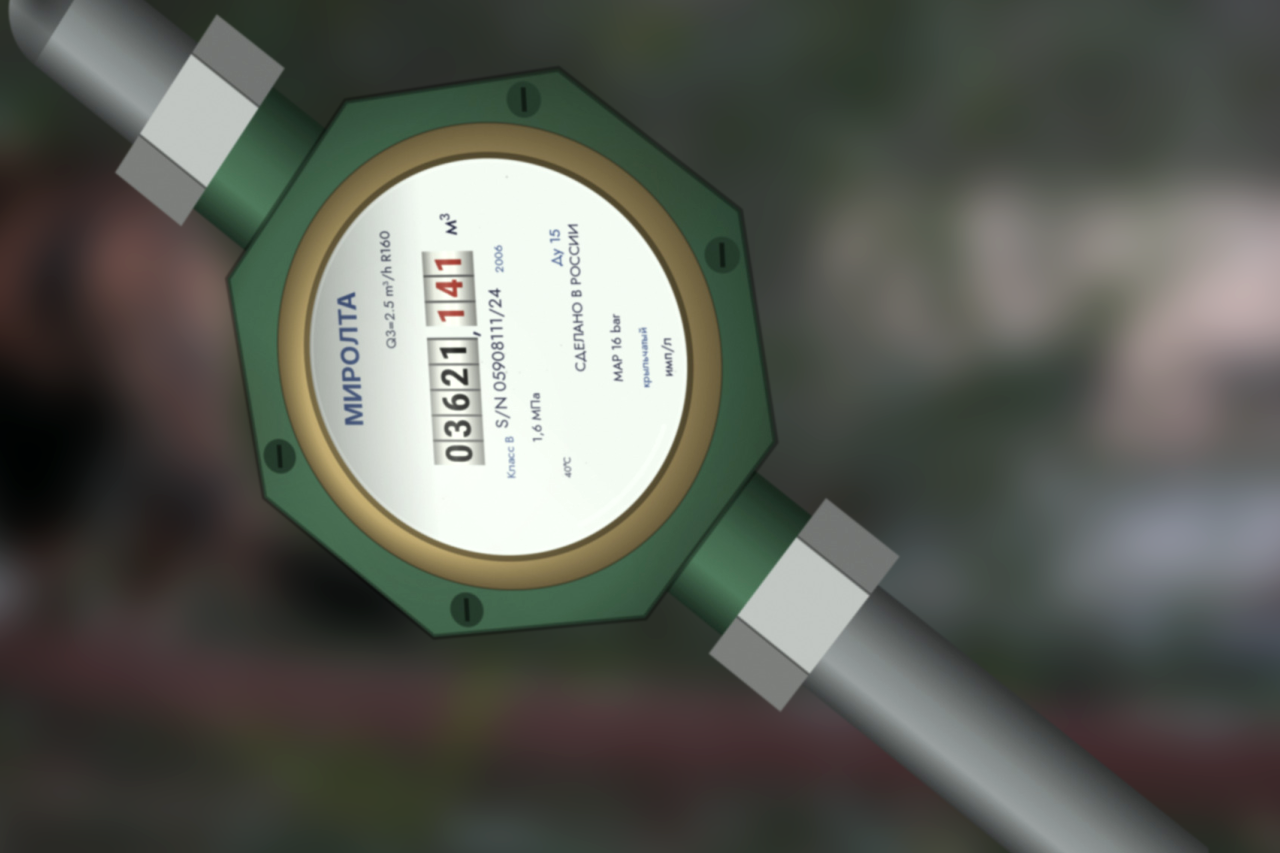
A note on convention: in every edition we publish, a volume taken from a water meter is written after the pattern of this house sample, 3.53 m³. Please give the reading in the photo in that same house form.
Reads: 3621.141 m³
